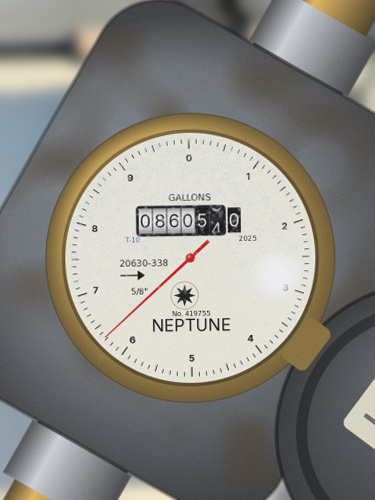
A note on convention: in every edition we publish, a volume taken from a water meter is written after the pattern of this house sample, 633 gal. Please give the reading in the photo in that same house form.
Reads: 860536.3 gal
